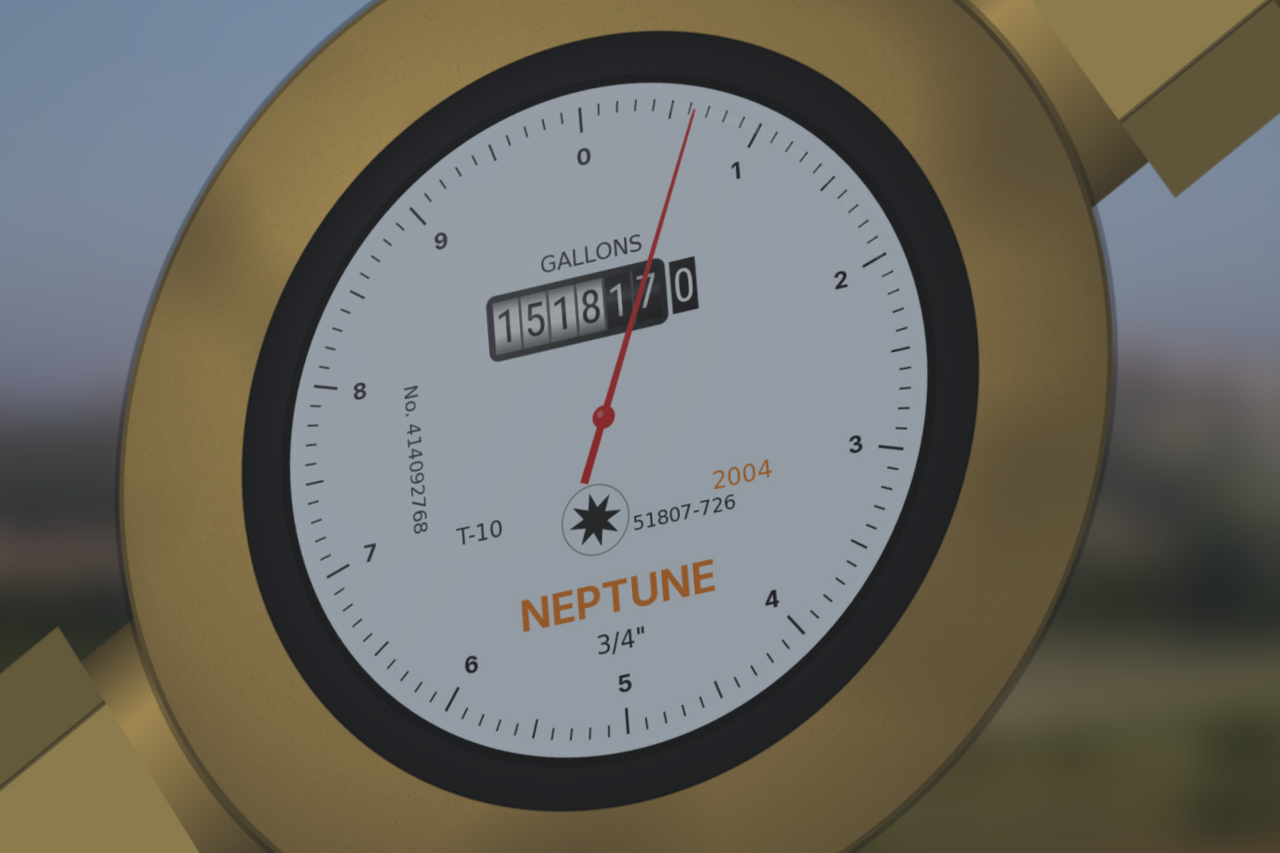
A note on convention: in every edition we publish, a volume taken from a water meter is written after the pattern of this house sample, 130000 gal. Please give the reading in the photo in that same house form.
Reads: 1518170.6 gal
